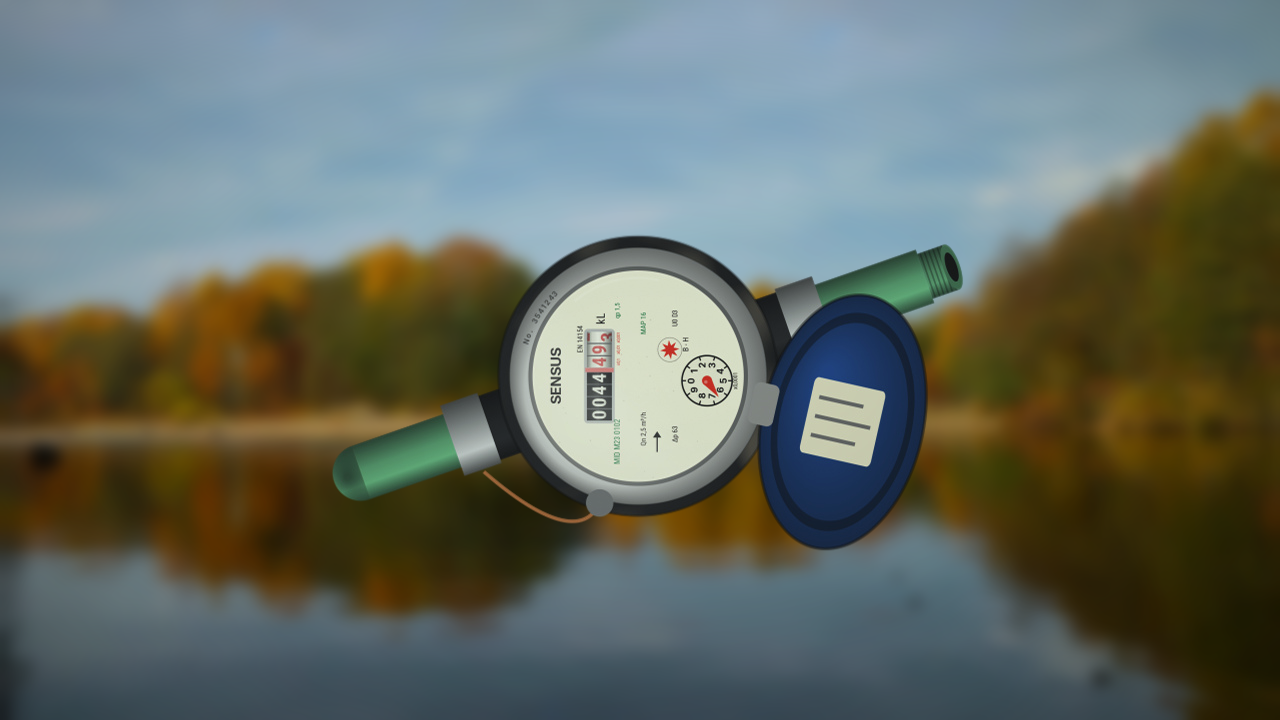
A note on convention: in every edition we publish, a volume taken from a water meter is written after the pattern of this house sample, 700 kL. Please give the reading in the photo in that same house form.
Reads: 44.4926 kL
